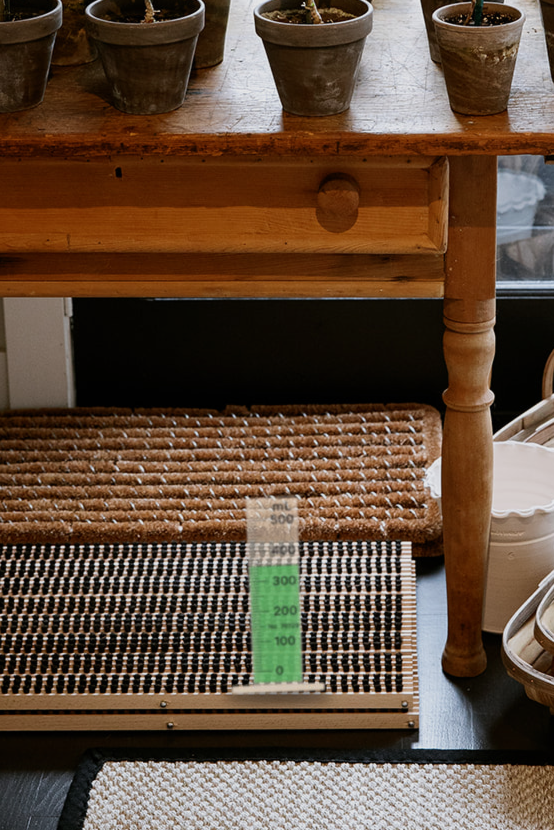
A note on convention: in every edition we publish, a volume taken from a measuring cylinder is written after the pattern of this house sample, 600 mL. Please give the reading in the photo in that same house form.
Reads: 350 mL
